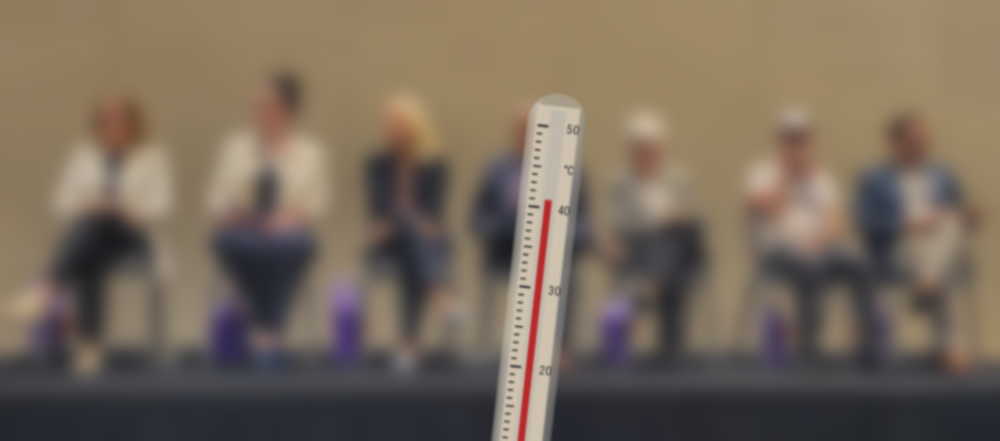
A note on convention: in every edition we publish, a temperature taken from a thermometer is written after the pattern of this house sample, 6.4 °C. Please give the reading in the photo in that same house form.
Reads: 41 °C
